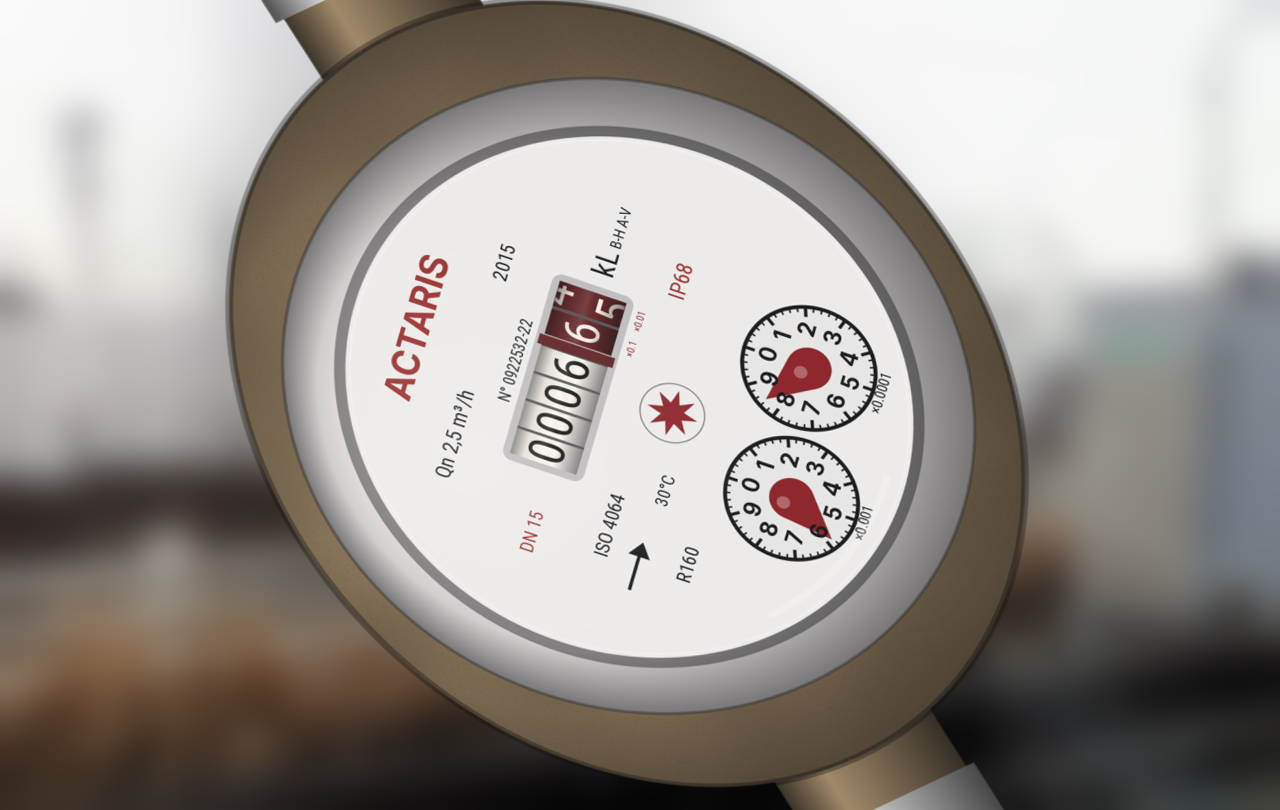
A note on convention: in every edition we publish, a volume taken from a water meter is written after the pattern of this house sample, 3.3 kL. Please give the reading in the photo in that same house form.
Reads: 6.6458 kL
